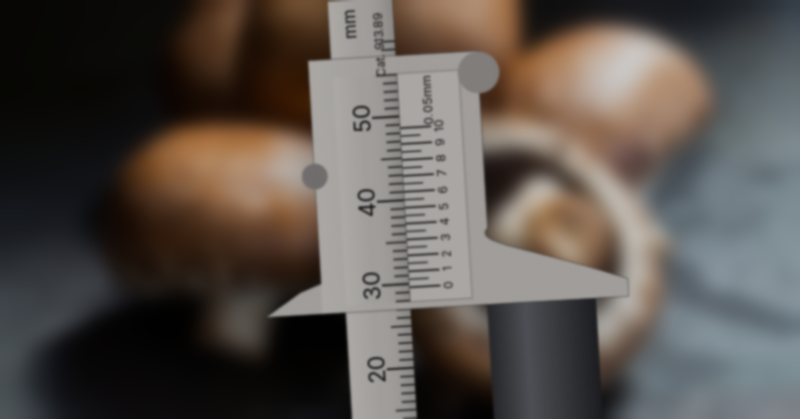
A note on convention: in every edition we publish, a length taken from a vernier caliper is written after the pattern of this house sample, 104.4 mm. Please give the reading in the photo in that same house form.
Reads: 29.6 mm
